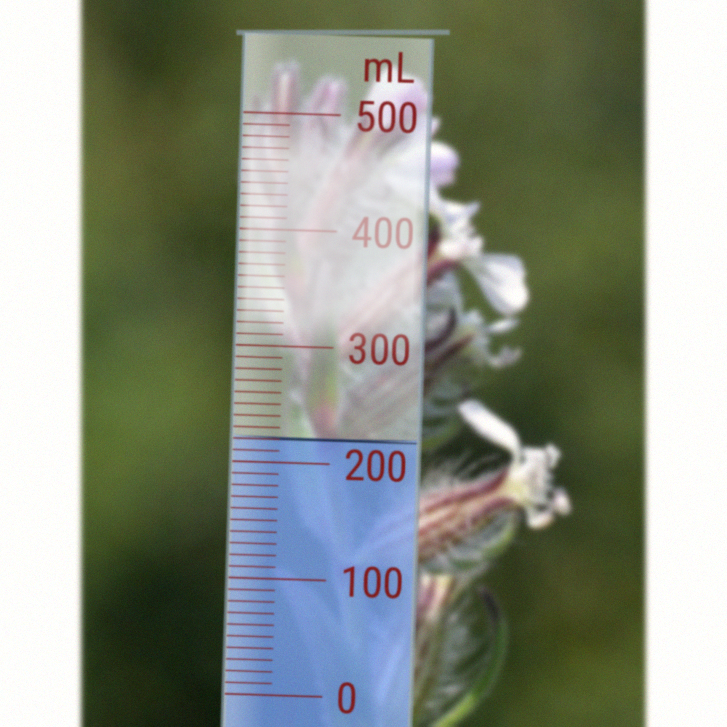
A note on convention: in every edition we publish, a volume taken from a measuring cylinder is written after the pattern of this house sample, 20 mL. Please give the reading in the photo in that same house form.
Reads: 220 mL
